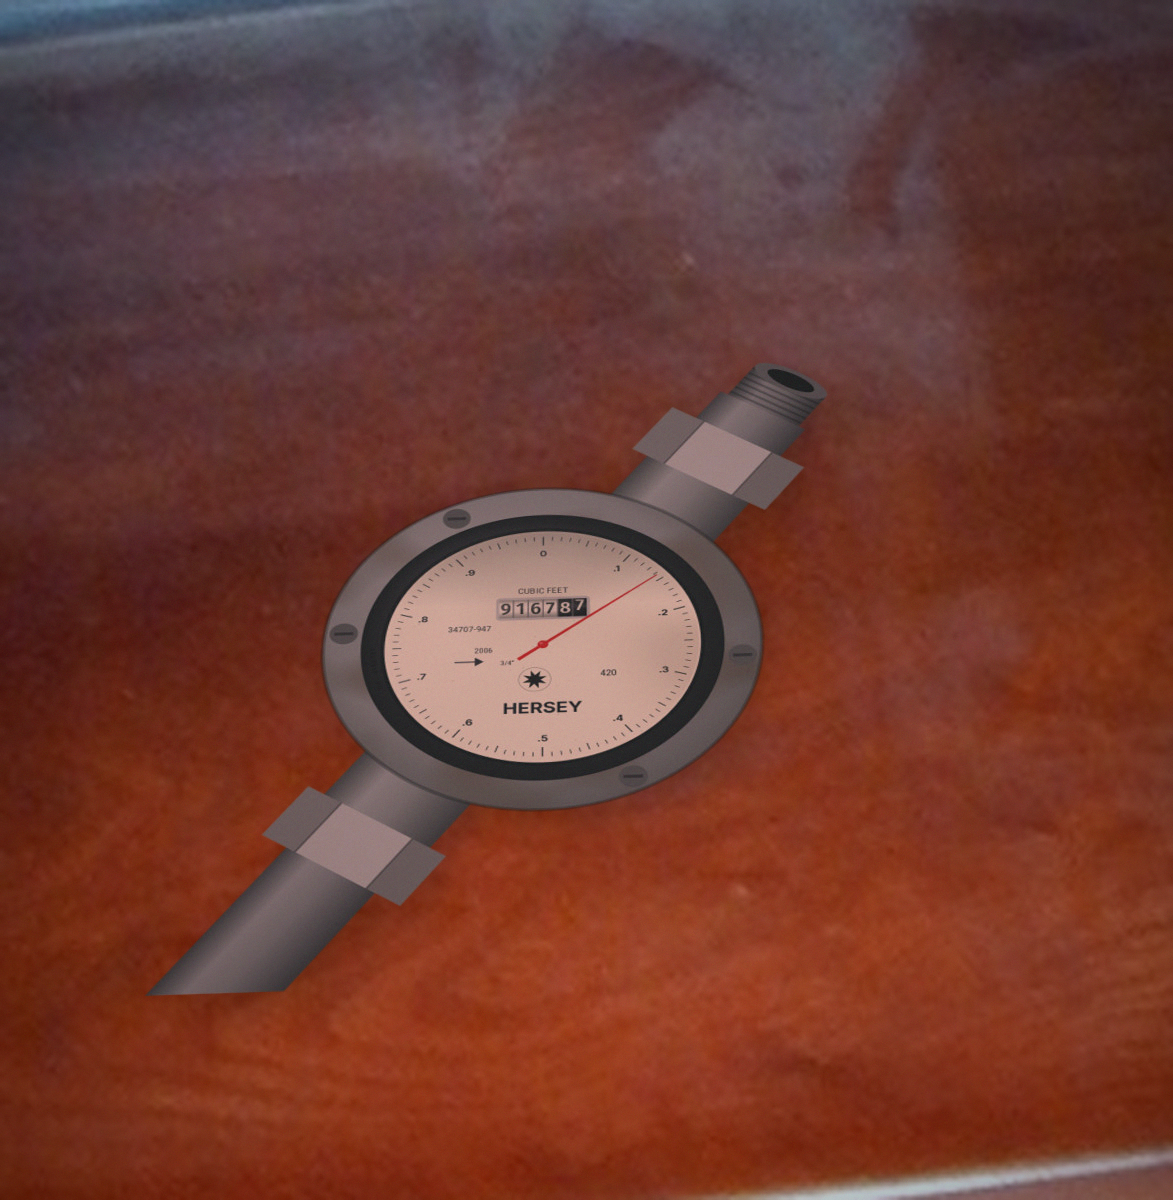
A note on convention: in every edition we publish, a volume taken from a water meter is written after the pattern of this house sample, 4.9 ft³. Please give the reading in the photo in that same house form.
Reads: 916787.14 ft³
